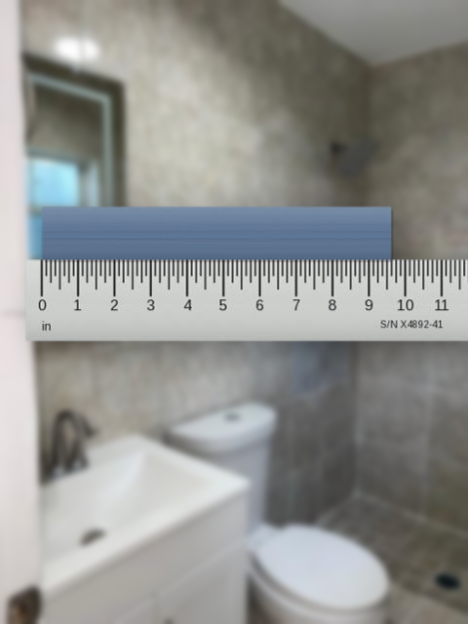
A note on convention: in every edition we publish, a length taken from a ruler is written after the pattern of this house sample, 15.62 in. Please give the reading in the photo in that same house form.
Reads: 9.625 in
